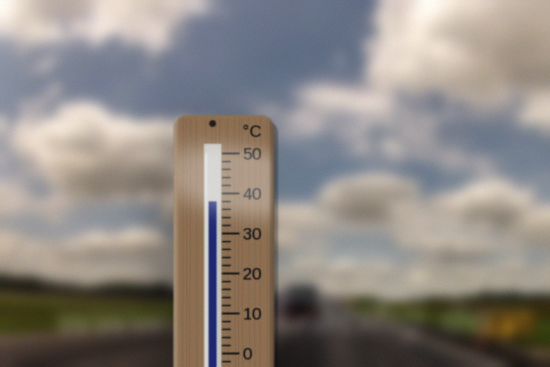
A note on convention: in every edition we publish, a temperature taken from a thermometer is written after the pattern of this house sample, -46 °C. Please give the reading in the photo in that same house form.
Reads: 38 °C
